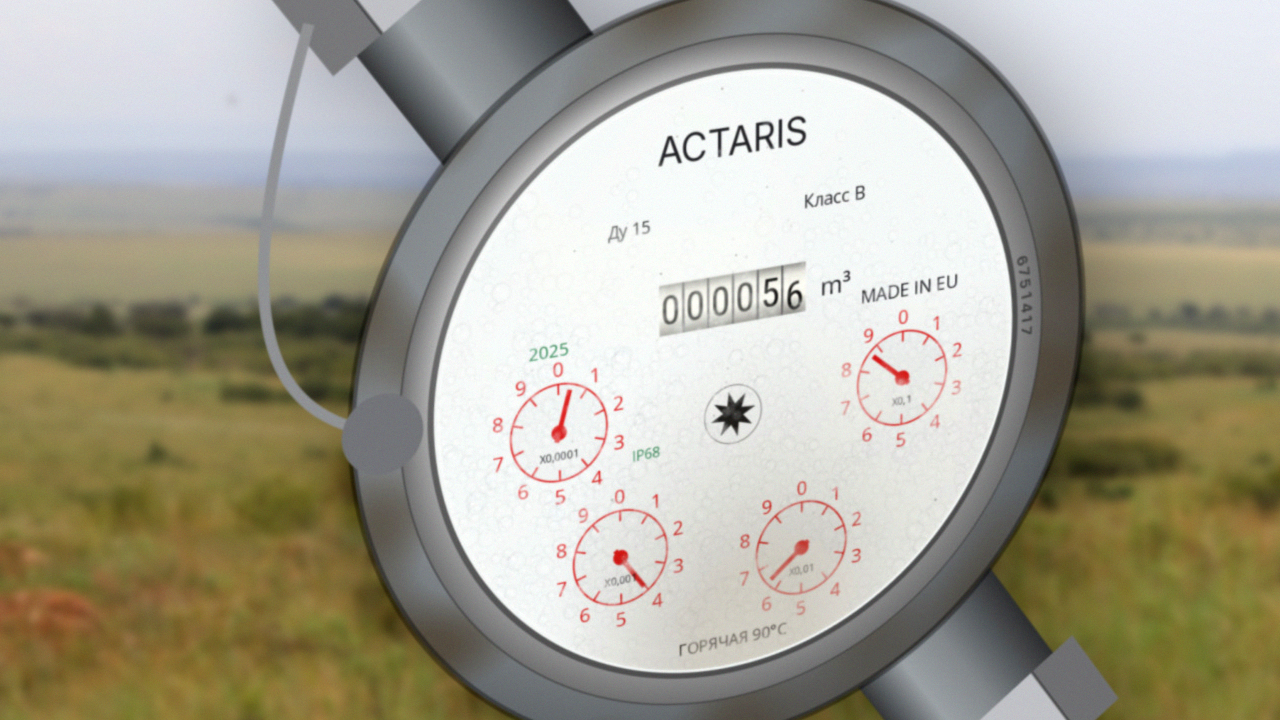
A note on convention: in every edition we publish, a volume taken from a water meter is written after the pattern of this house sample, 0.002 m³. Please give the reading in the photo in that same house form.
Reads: 55.8640 m³
